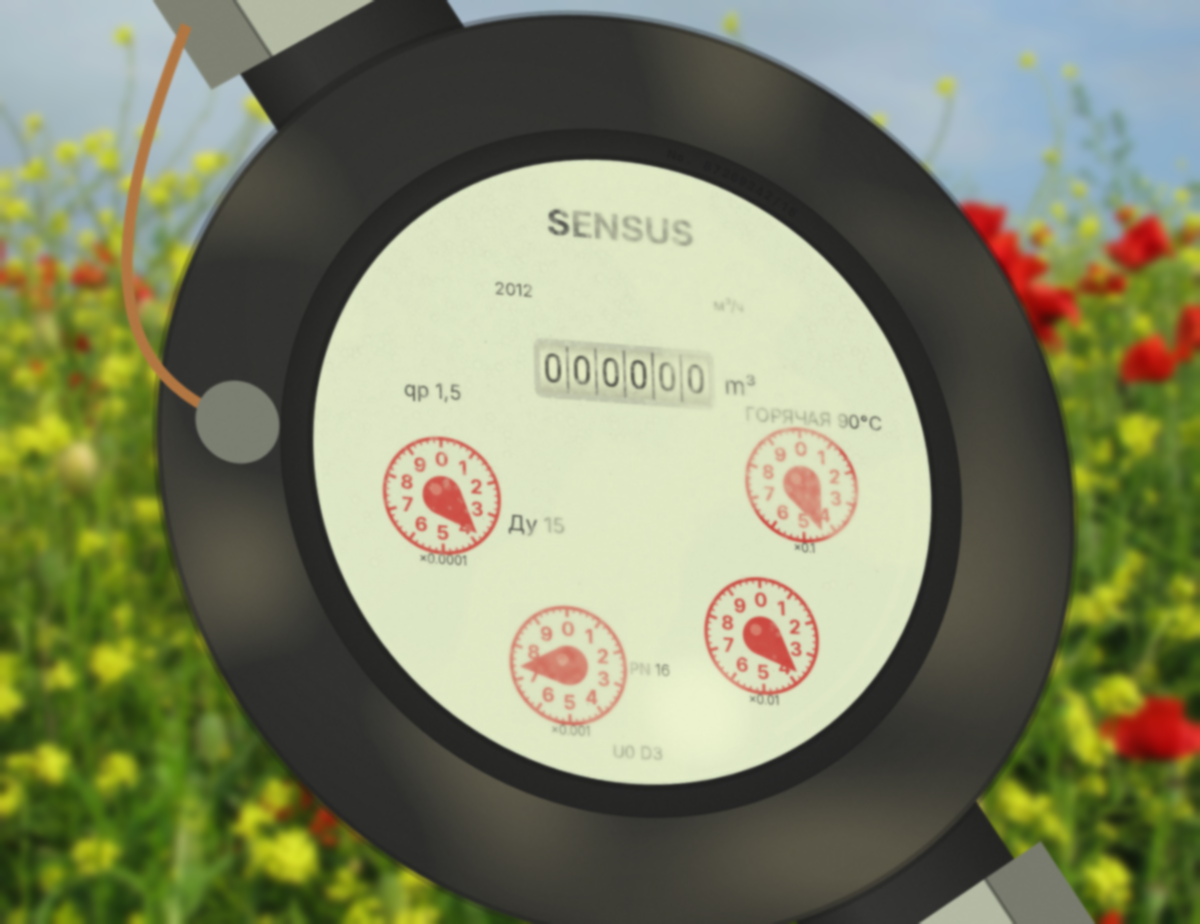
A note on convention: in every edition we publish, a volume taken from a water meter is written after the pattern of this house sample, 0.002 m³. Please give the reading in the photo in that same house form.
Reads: 0.4373 m³
